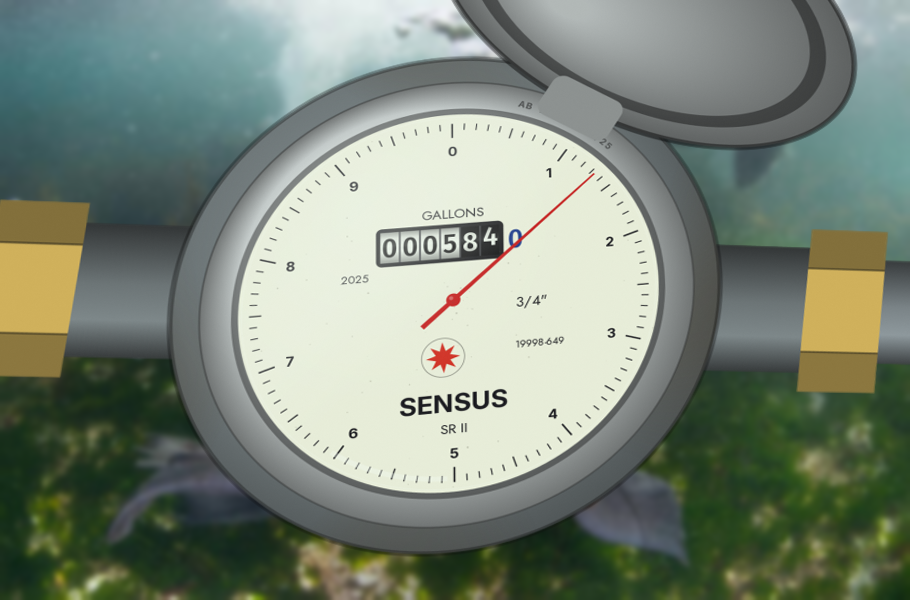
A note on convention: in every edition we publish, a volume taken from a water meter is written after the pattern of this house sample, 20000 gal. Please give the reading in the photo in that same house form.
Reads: 5841.3 gal
